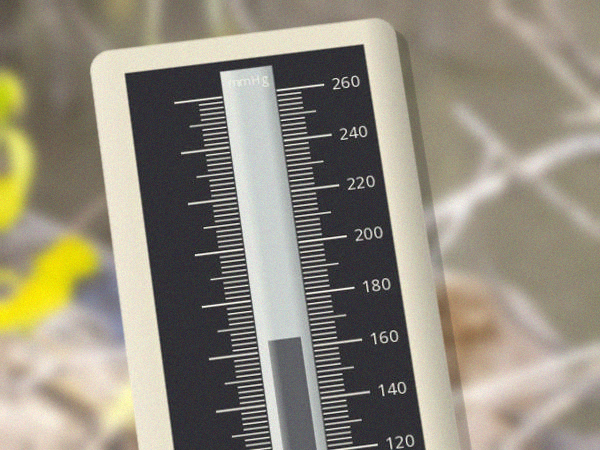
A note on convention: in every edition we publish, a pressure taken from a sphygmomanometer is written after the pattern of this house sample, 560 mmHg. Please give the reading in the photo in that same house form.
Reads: 164 mmHg
